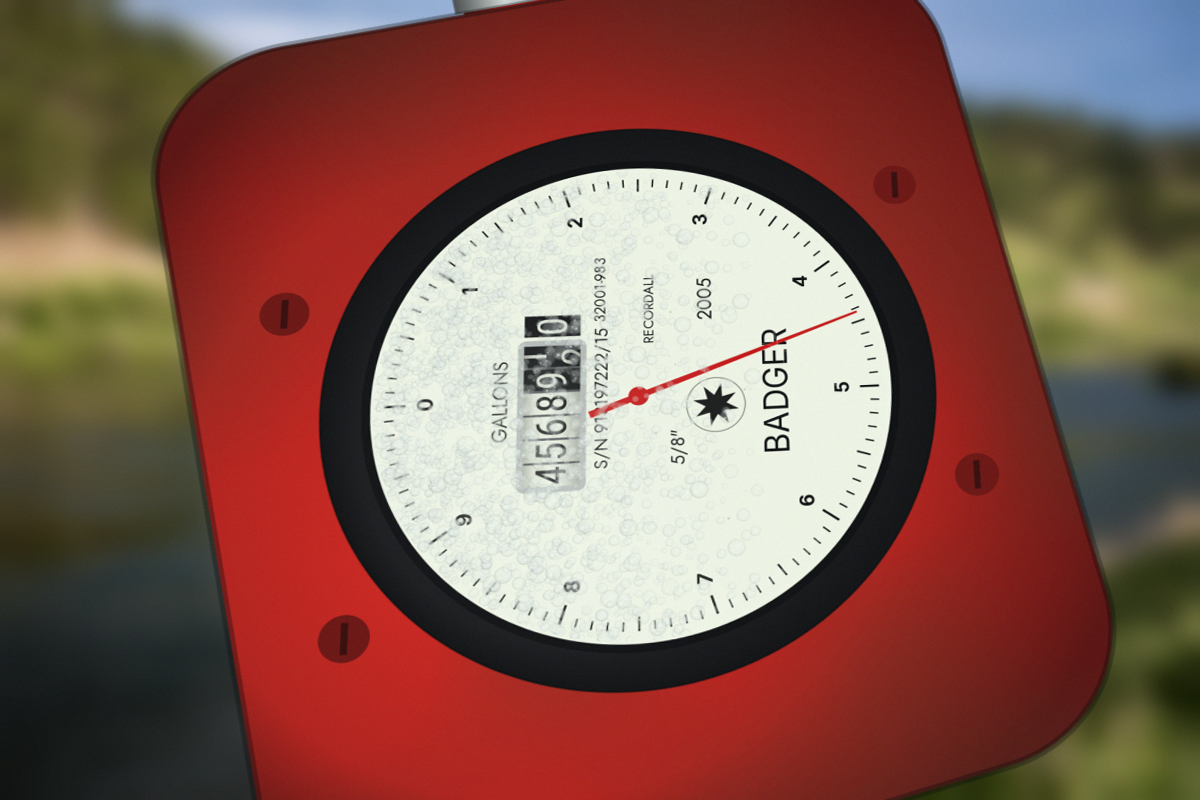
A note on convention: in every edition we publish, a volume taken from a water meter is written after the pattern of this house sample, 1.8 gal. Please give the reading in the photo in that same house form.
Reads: 4568914.4 gal
